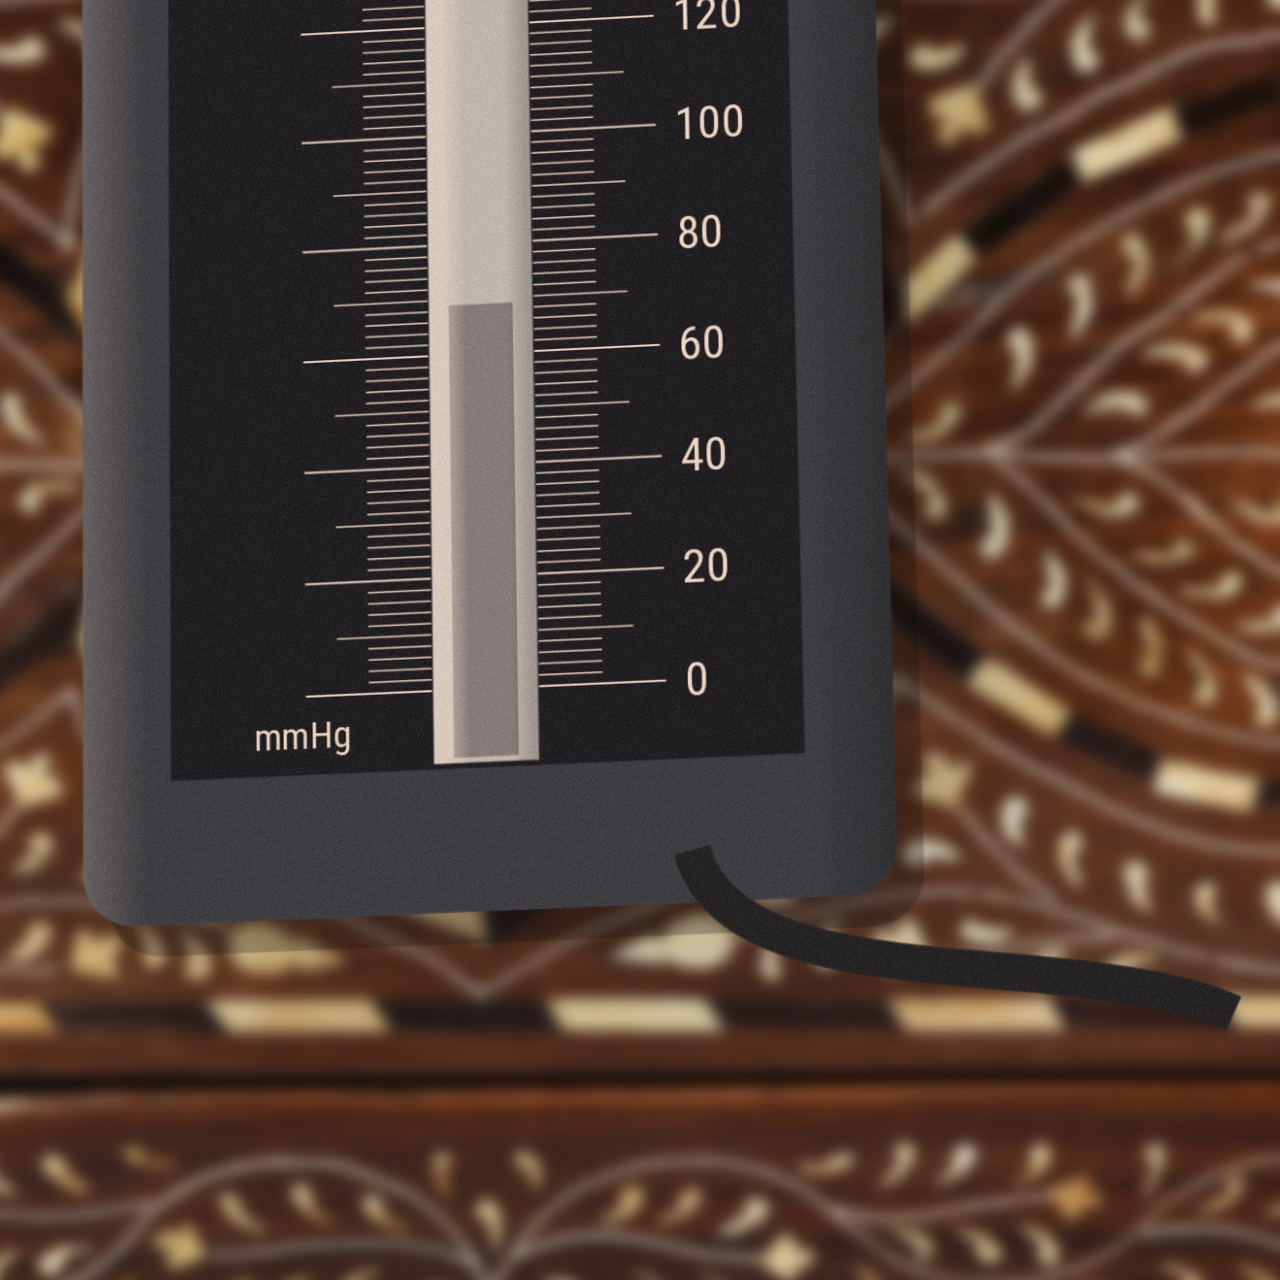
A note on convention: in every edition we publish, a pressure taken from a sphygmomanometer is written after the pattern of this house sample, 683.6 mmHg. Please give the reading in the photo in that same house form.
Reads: 69 mmHg
